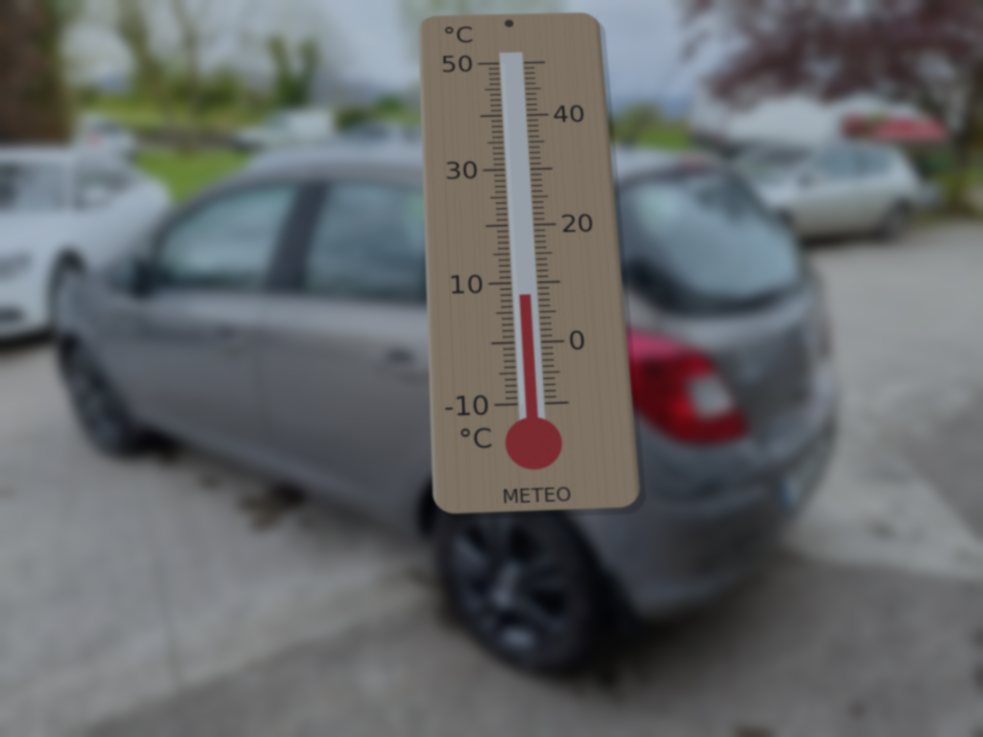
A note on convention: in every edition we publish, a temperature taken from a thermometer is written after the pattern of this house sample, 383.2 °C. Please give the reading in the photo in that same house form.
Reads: 8 °C
